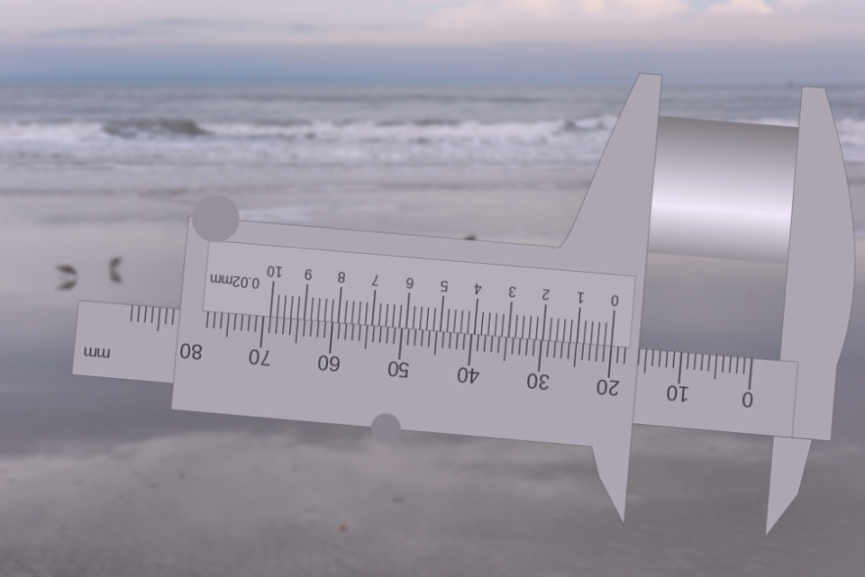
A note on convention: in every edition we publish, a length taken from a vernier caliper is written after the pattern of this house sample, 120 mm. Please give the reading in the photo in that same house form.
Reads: 20.0 mm
